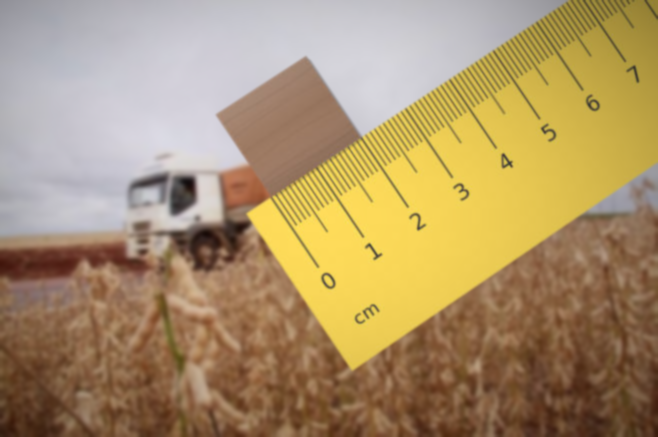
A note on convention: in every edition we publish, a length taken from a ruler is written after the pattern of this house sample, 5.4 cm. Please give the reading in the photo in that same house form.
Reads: 2 cm
